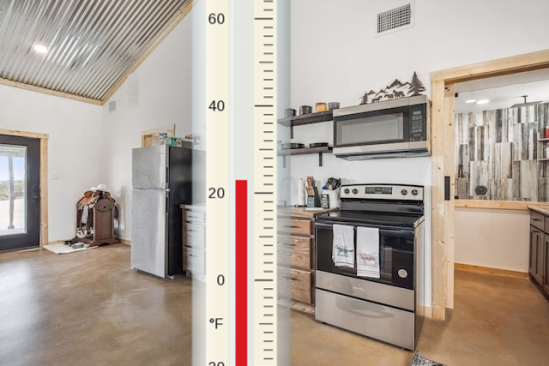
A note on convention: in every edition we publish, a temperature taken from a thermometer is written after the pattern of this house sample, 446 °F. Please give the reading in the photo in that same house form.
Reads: 23 °F
